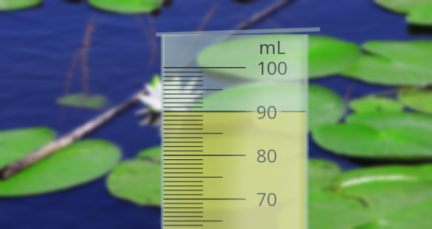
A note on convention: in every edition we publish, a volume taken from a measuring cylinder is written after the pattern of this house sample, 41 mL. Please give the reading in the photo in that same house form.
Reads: 90 mL
